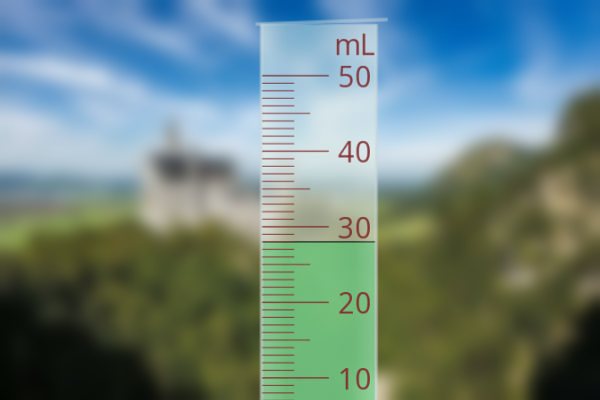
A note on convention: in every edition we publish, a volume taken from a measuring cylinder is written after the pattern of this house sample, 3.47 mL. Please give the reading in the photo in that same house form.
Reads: 28 mL
